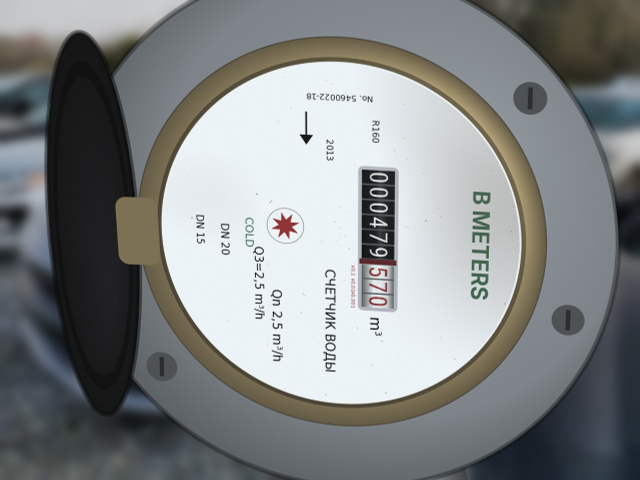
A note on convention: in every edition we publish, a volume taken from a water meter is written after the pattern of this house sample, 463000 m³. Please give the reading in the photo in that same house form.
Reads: 479.570 m³
